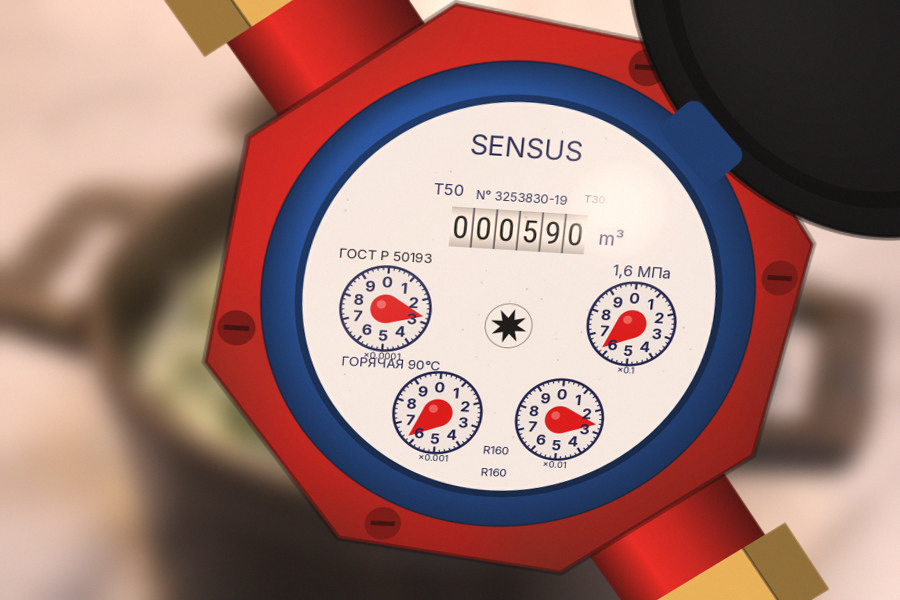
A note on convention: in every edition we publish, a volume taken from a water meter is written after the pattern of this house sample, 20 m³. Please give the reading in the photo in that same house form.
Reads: 590.6262 m³
